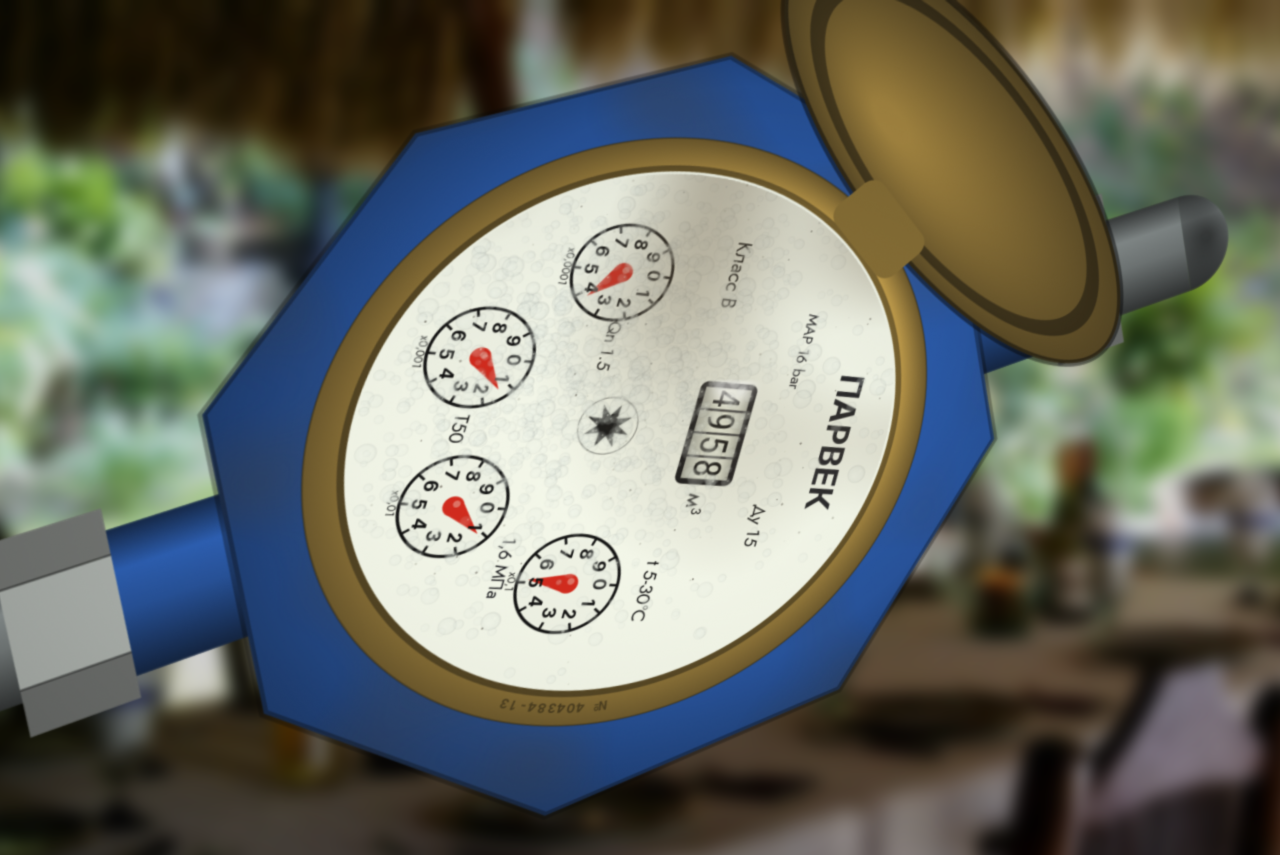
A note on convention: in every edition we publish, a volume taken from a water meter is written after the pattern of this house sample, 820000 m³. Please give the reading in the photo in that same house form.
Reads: 4958.5113 m³
